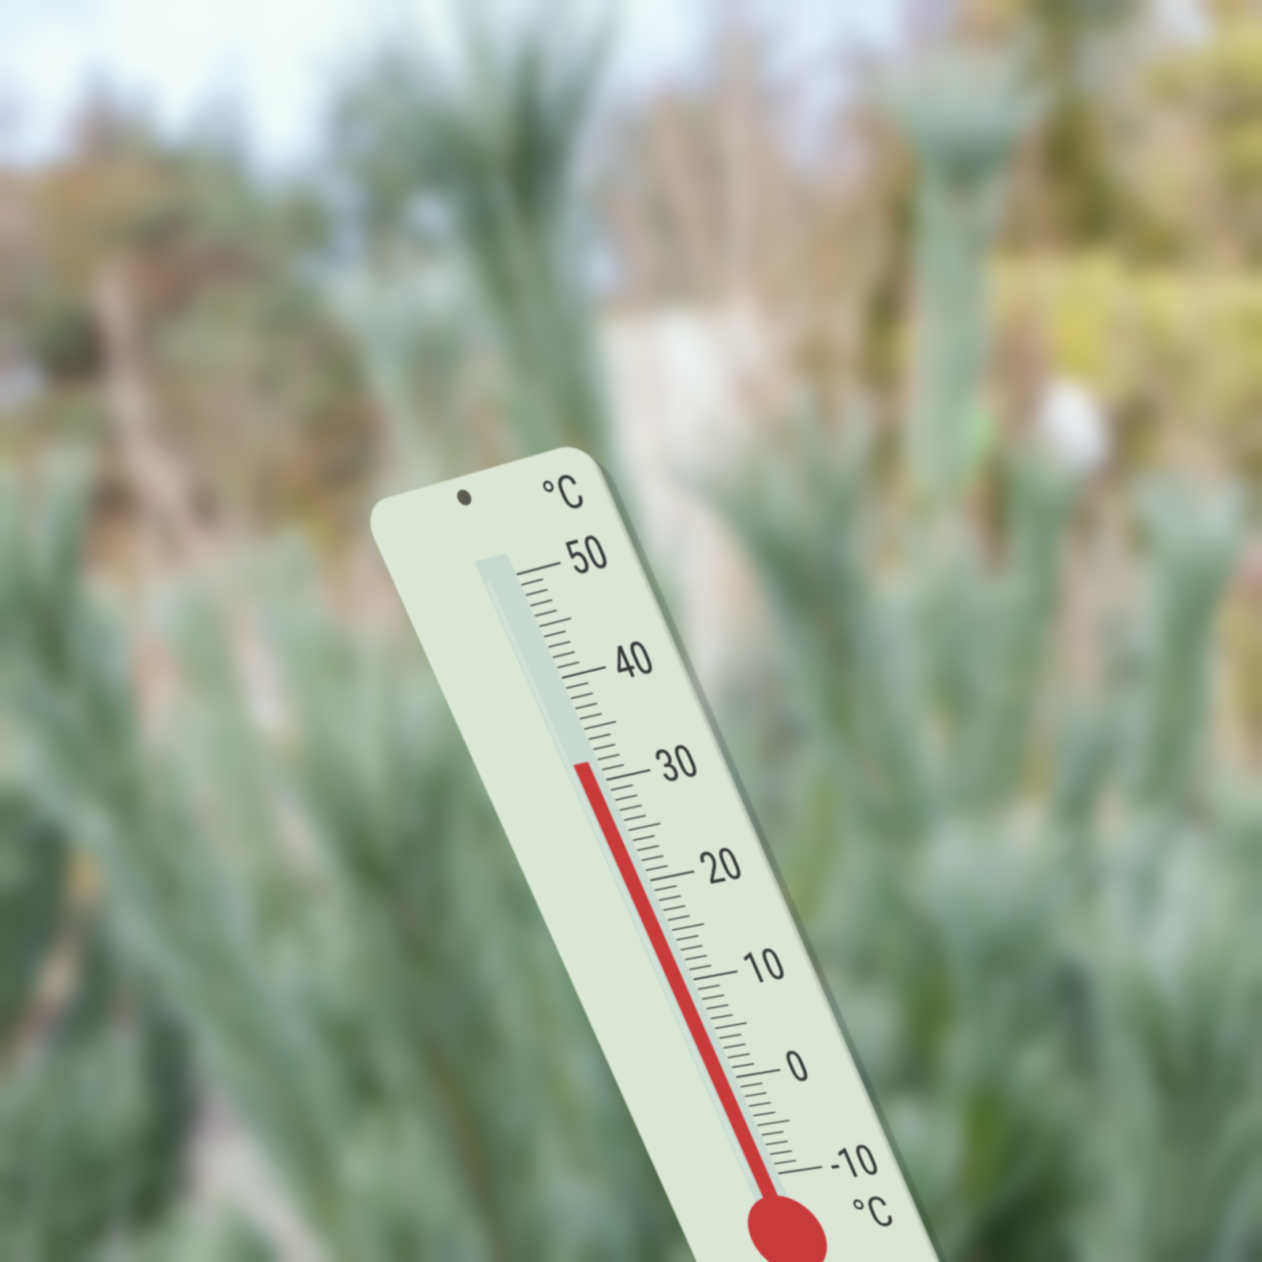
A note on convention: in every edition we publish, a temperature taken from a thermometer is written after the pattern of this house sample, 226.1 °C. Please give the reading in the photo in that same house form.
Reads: 32 °C
